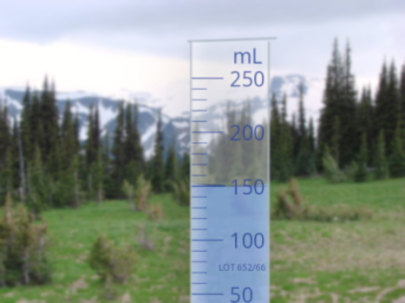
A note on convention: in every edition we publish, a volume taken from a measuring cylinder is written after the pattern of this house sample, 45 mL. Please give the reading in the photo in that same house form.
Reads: 150 mL
